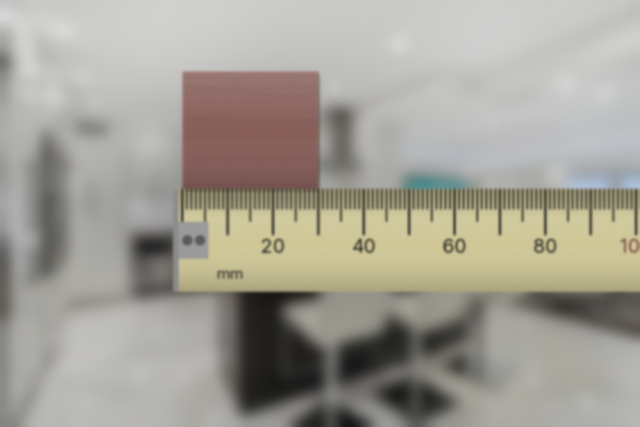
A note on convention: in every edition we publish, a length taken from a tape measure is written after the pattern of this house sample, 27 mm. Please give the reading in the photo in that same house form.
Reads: 30 mm
